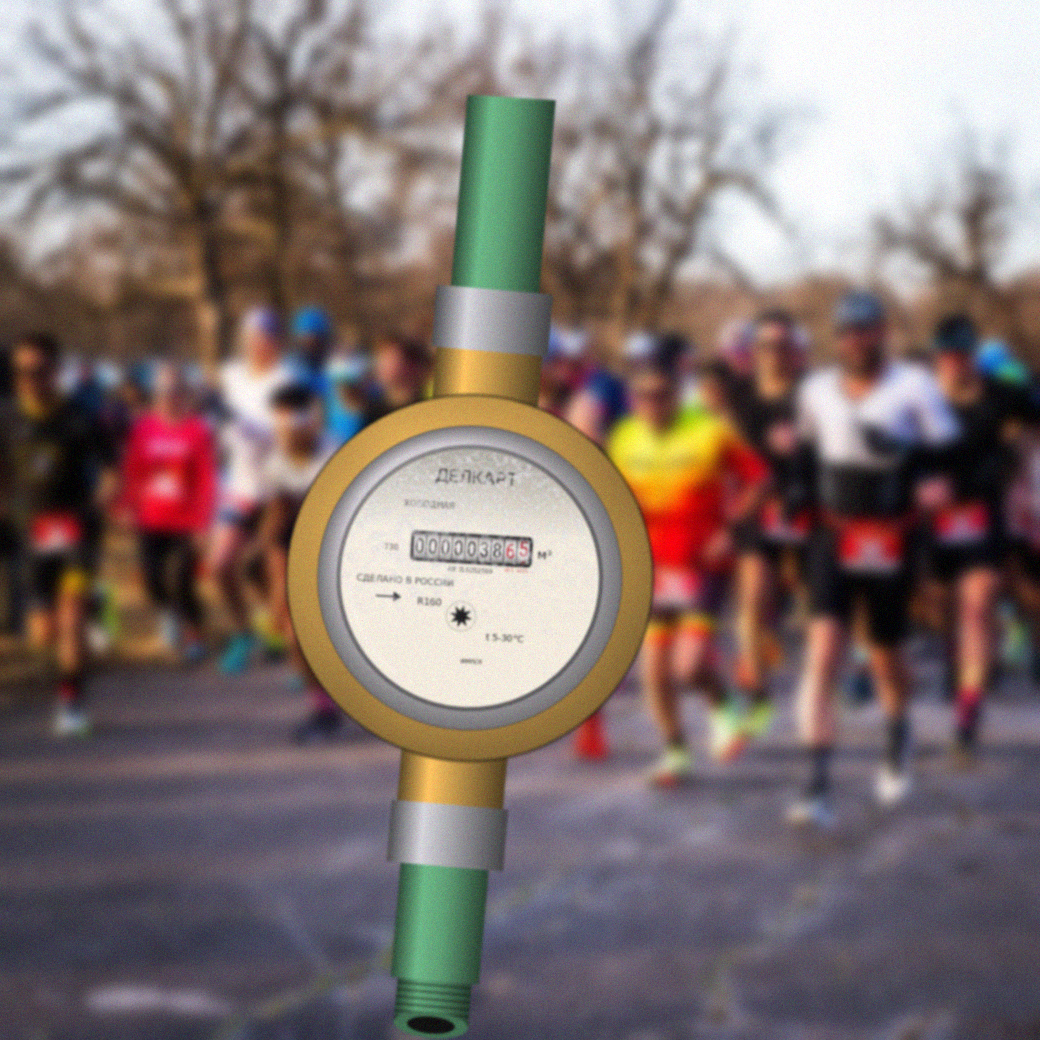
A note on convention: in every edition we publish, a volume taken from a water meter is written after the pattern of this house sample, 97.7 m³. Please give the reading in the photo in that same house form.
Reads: 38.65 m³
